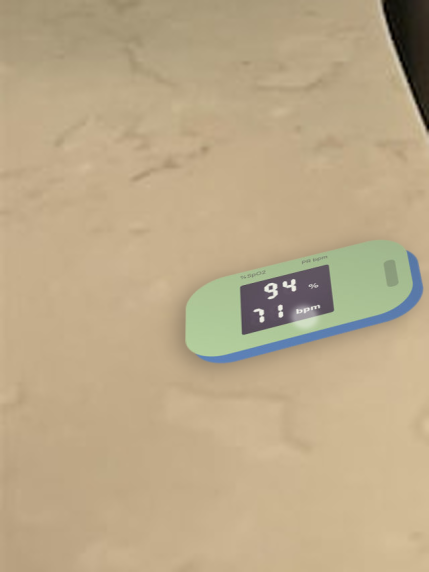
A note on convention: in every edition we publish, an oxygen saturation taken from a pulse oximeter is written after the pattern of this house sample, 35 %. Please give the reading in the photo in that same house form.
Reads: 94 %
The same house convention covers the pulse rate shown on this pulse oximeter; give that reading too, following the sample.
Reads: 71 bpm
